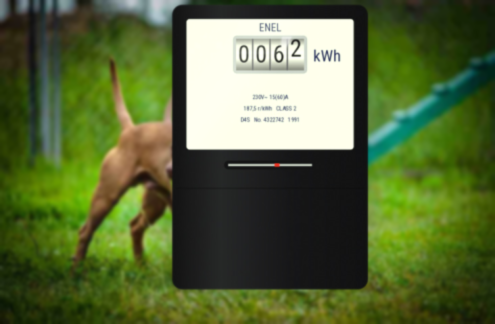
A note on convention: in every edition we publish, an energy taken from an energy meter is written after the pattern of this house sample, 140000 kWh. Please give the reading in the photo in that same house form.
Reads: 62 kWh
